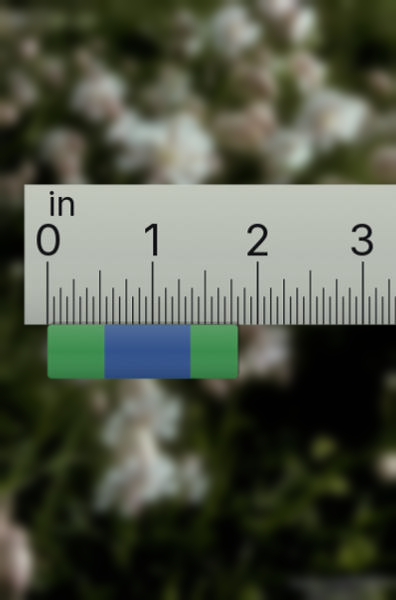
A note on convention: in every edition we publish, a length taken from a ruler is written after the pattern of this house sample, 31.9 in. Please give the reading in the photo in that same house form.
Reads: 1.8125 in
